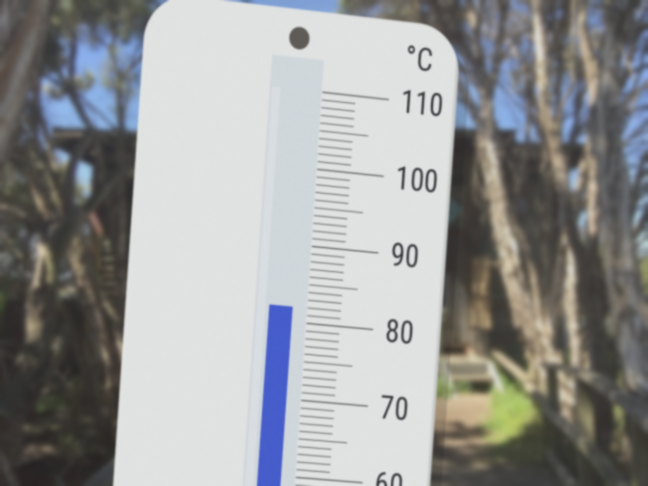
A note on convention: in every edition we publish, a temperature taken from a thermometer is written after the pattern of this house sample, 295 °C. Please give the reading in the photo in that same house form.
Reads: 82 °C
